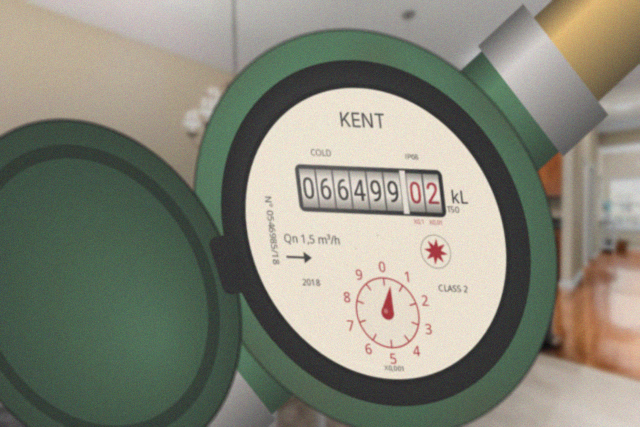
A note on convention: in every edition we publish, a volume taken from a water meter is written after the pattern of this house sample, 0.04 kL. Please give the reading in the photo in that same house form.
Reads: 66499.020 kL
